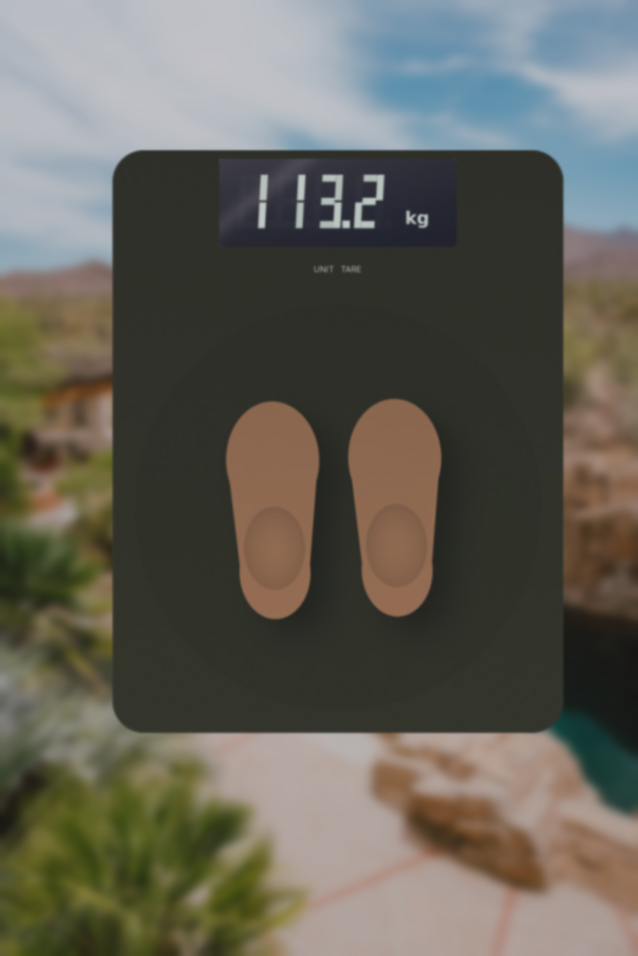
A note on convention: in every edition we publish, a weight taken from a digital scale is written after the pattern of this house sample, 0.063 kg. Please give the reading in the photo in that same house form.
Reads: 113.2 kg
